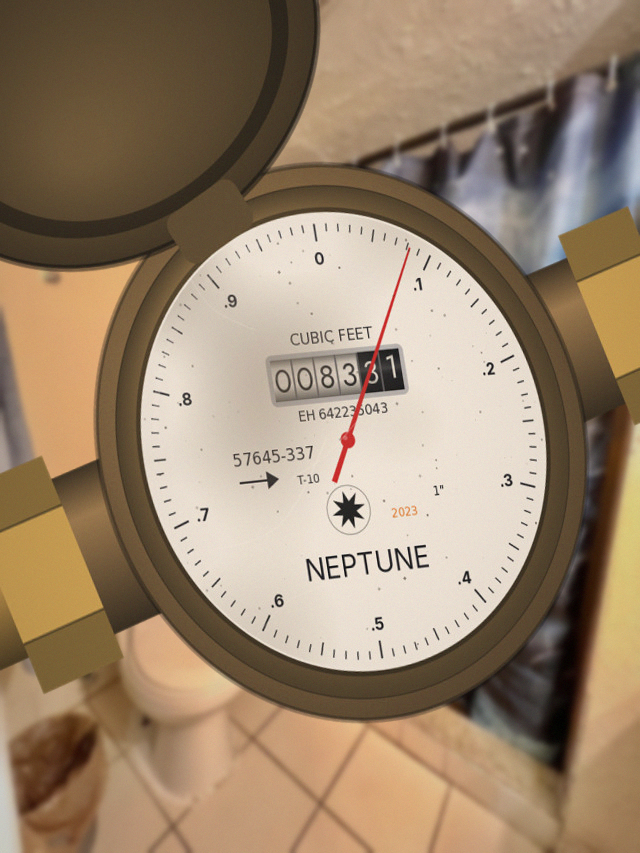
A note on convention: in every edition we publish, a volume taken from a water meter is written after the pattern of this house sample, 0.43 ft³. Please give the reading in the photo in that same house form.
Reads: 8331.08 ft³
